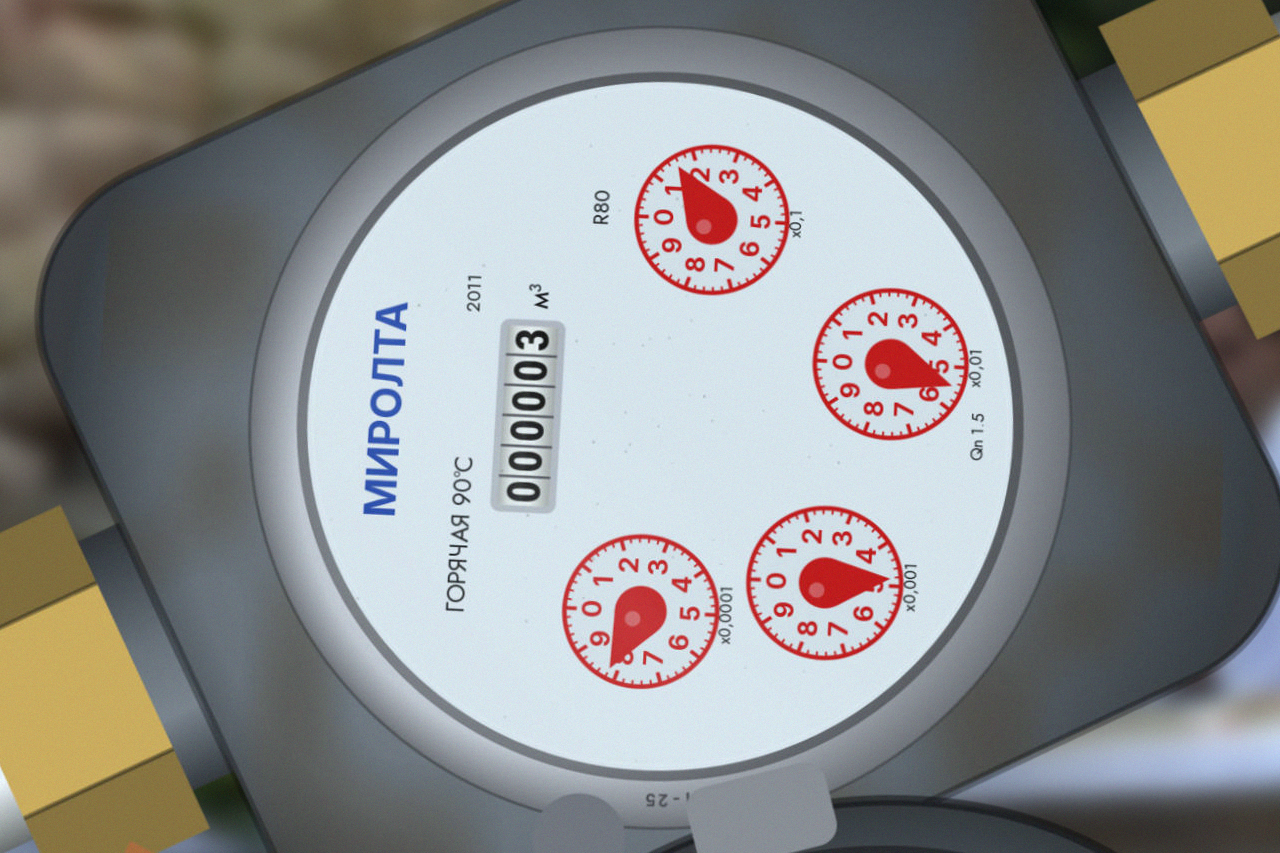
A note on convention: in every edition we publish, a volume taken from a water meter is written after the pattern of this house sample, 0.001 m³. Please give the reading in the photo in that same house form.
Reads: 3.1548 m³
